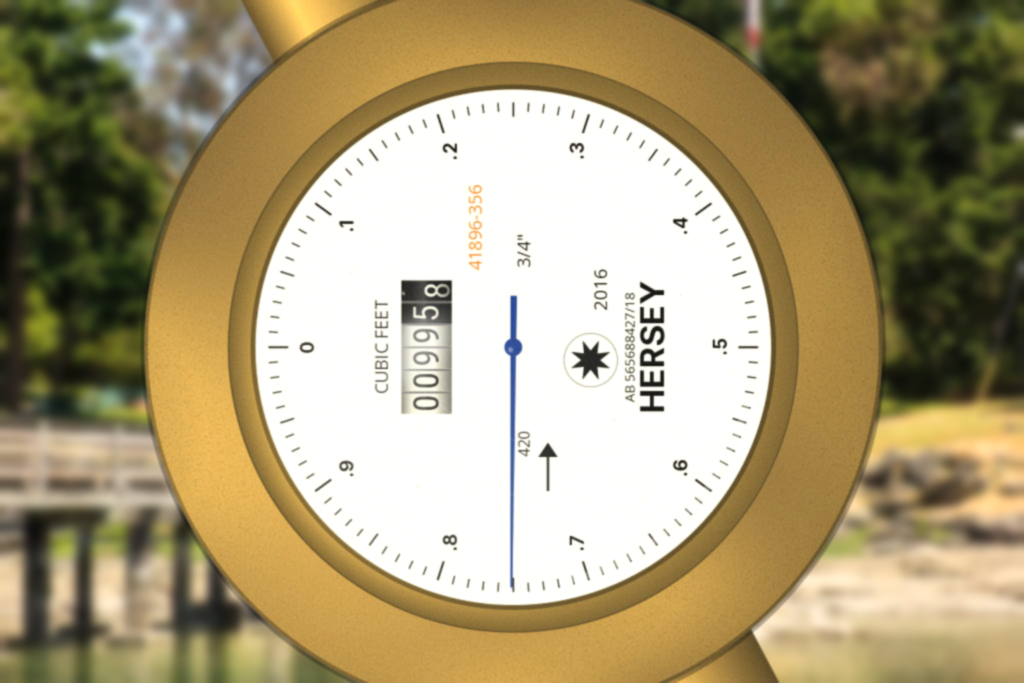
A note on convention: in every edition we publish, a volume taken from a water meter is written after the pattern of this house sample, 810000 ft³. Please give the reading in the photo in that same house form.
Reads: 9957.75 ft³
